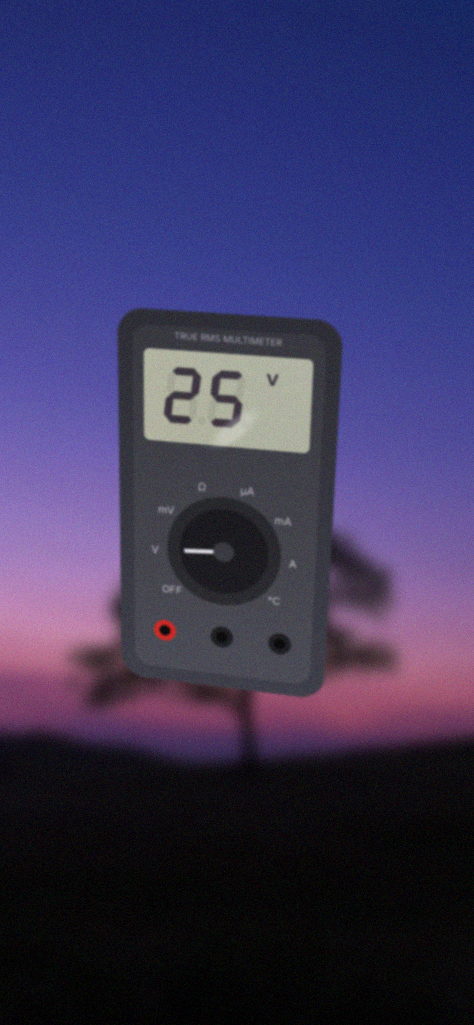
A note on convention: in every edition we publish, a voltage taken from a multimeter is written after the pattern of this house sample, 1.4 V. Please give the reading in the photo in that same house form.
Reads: 25 V
